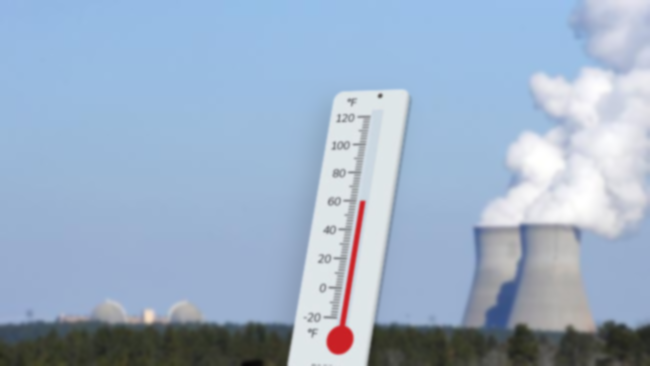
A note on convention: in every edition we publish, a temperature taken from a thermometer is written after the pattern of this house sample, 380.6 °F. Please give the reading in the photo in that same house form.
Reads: 60 °F
